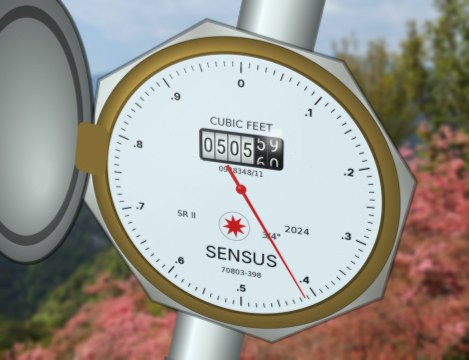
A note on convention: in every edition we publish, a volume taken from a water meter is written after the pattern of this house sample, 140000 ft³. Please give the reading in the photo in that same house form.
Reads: 50559.41 ft³
